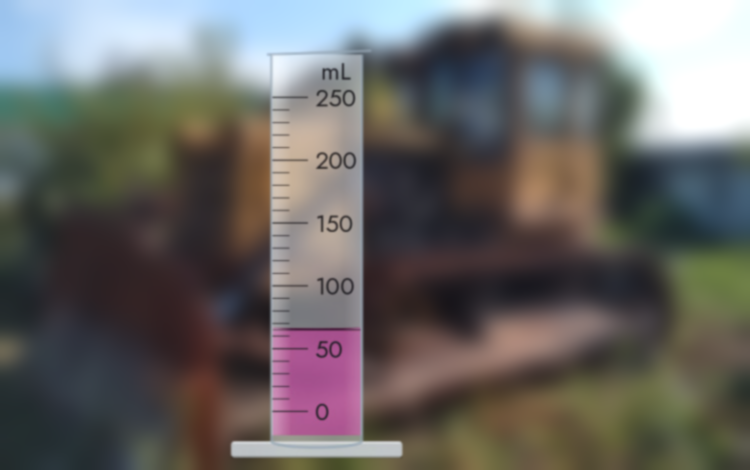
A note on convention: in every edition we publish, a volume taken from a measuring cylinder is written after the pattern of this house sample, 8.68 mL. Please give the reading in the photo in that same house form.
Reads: 65 mL
